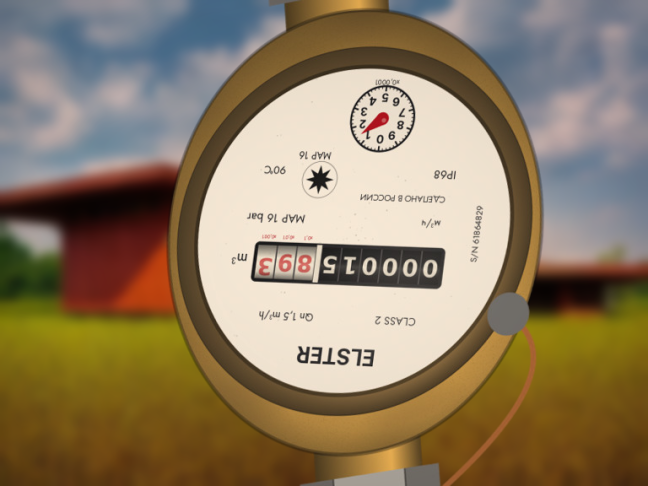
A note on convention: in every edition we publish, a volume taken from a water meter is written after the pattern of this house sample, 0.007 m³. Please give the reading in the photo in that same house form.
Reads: 15.8931 m³
